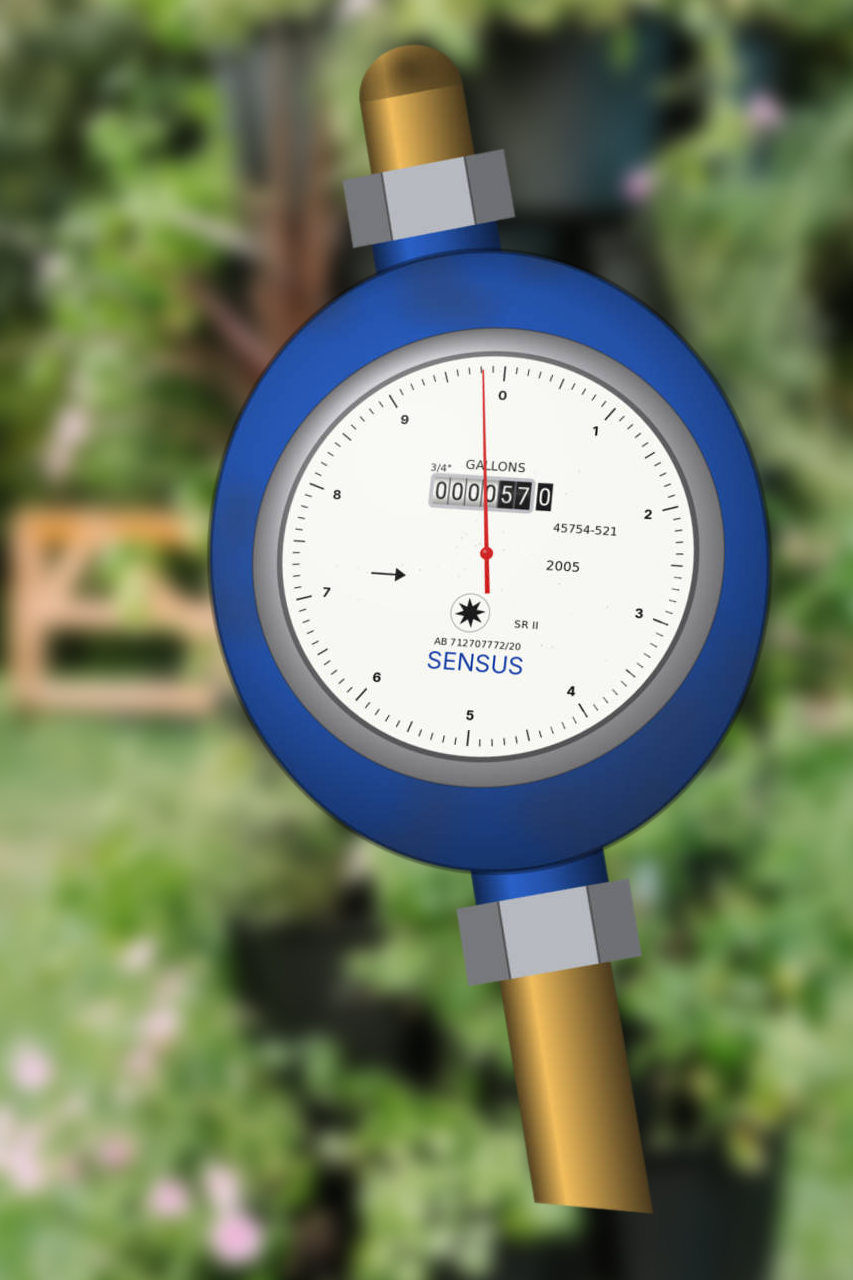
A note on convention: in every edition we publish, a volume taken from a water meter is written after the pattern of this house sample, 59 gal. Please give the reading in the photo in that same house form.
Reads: 569.8 gal
